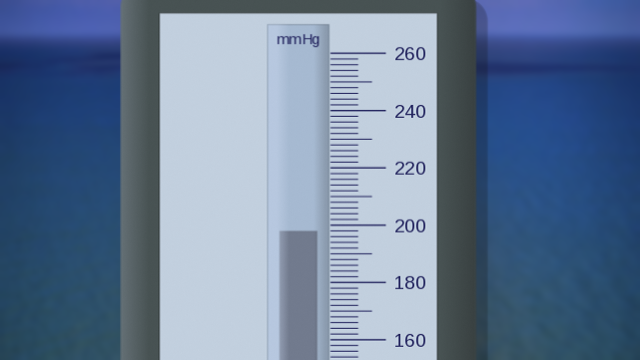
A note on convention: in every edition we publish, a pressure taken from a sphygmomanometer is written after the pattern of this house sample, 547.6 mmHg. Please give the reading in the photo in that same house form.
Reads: 198 mmHg
